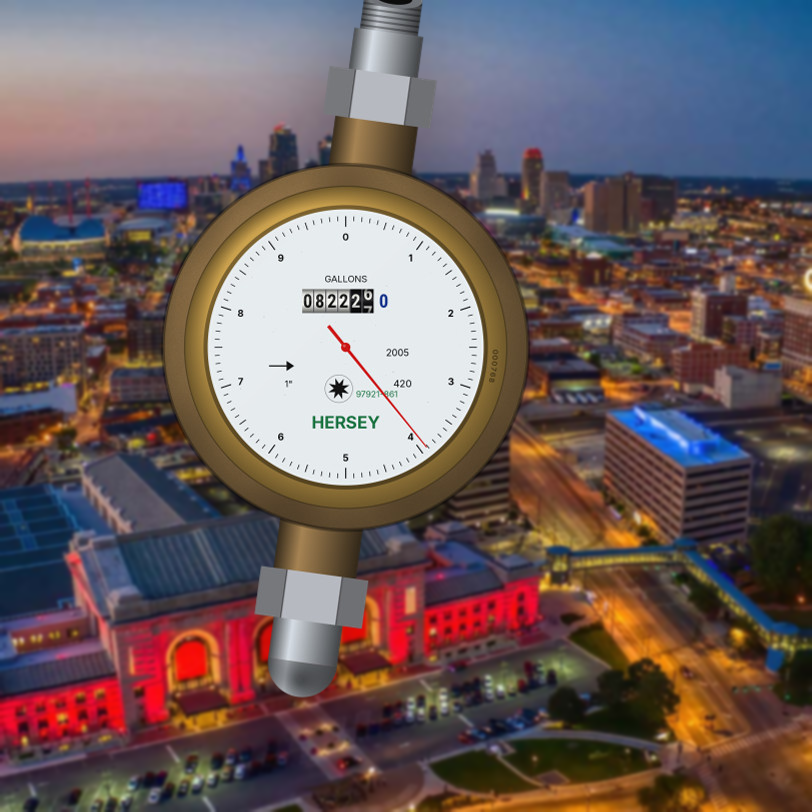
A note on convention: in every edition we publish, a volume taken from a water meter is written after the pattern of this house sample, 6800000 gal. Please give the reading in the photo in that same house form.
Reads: 822263.9 gal
